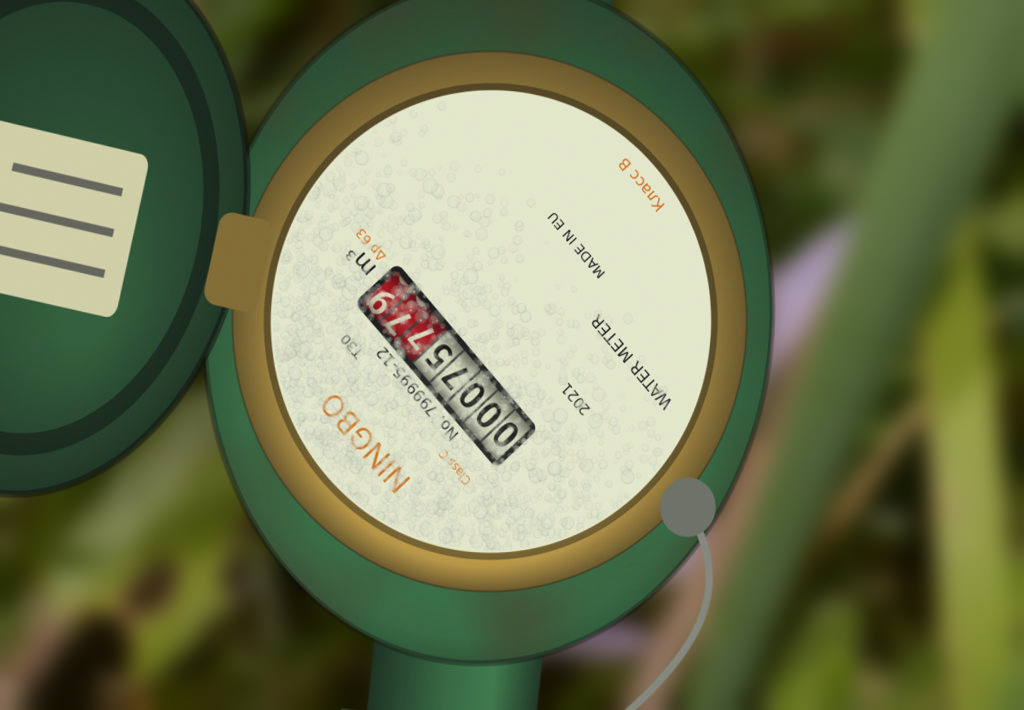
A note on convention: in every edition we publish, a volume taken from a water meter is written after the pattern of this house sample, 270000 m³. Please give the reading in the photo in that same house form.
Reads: 75.779 m³
